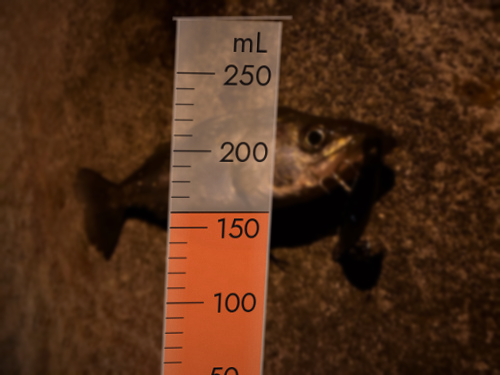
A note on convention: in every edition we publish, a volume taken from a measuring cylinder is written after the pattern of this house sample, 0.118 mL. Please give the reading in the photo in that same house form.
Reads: 160 mL
